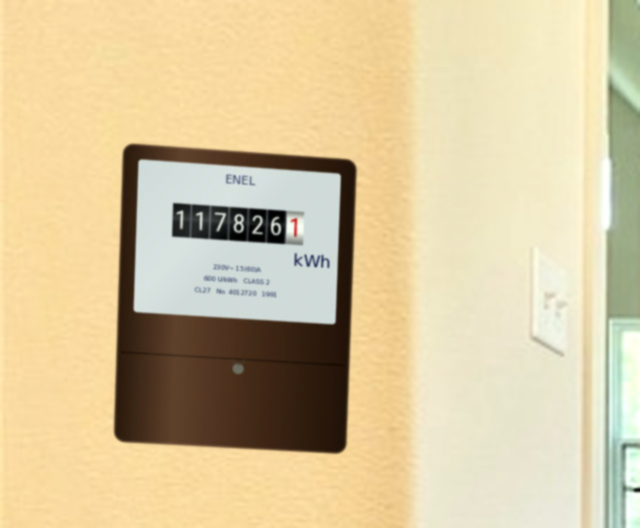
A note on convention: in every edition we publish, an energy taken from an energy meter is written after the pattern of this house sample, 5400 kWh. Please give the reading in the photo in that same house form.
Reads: 117826.1 kWh
